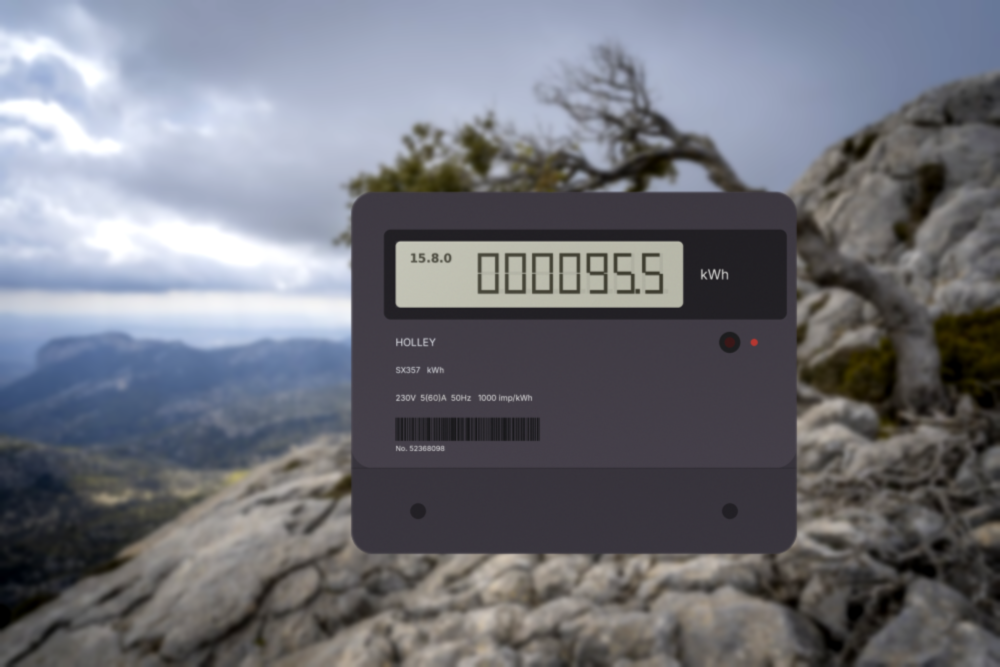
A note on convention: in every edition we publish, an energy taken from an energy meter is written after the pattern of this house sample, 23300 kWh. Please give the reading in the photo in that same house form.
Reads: 95.5 kWh
